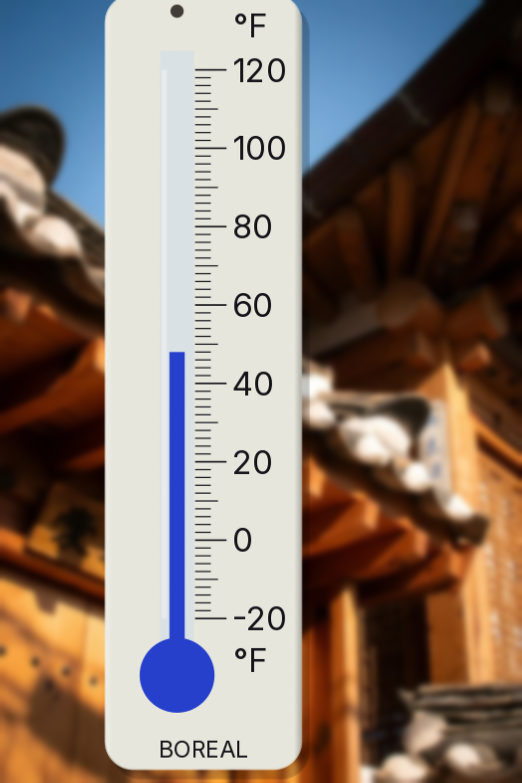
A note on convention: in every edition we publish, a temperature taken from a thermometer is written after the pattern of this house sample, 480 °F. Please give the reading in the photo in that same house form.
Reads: 48 °F
